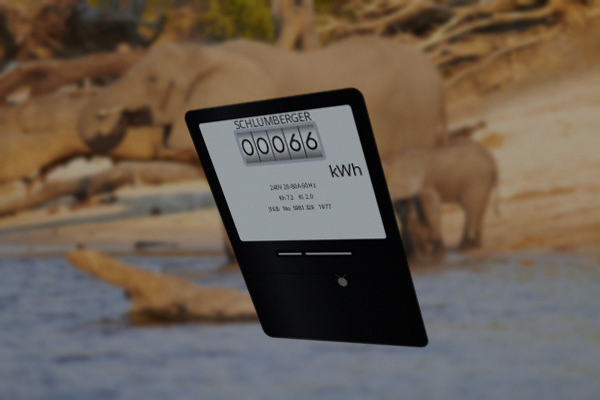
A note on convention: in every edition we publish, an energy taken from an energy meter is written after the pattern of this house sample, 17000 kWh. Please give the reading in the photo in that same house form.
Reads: 66 kWh
